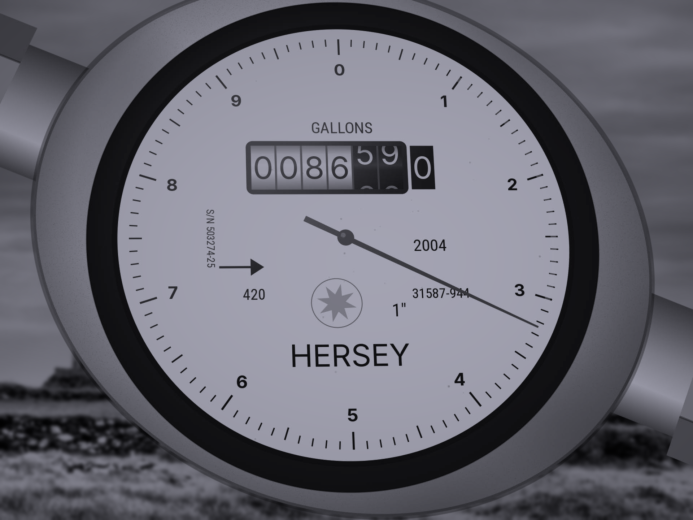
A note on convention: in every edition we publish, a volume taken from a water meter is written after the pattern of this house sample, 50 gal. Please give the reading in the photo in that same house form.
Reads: 86593.2 gal
